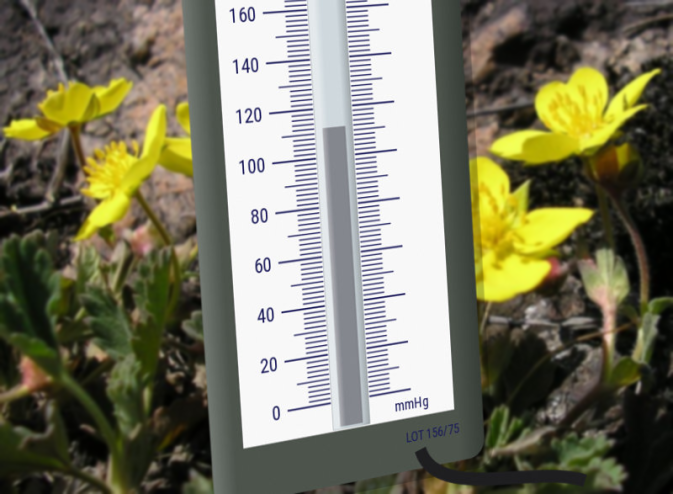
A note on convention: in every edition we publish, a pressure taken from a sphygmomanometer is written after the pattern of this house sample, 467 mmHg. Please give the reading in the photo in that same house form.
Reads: 112 mmHg
